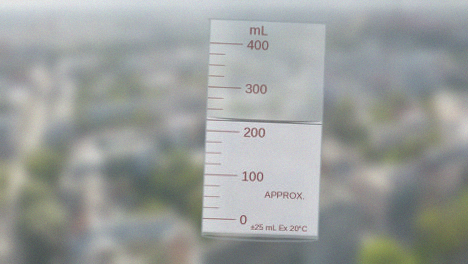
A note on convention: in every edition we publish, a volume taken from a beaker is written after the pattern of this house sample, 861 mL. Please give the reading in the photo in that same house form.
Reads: 225 mL
